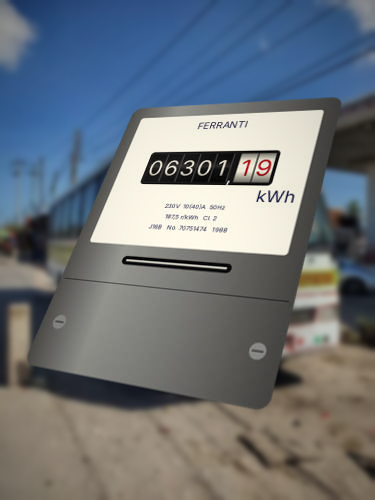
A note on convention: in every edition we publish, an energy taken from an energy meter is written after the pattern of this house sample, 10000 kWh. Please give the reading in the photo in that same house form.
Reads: 6301.19 kWh
